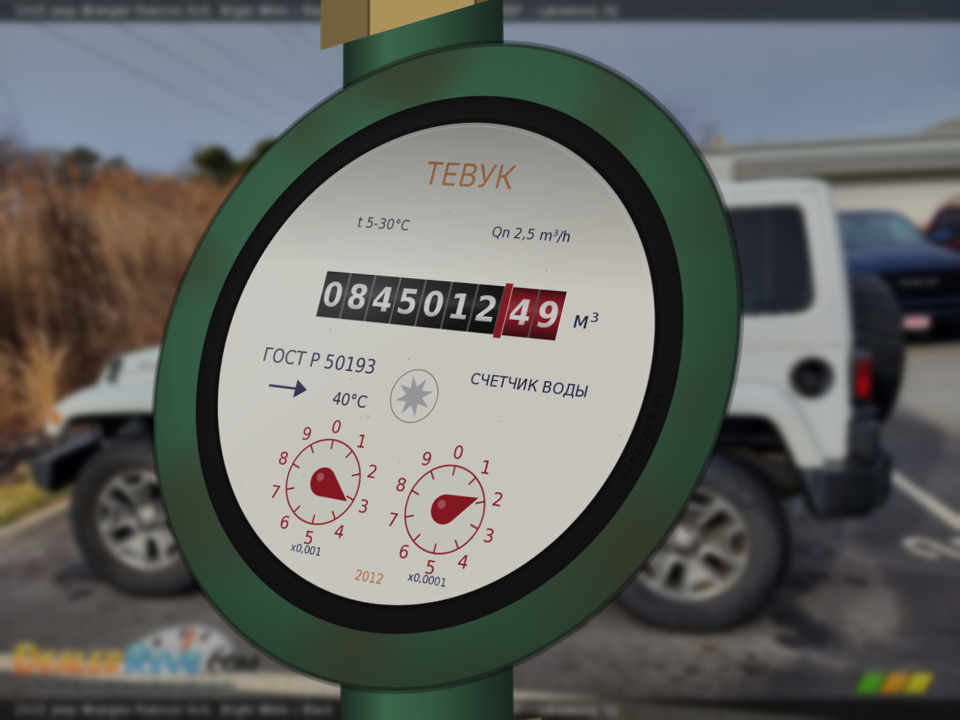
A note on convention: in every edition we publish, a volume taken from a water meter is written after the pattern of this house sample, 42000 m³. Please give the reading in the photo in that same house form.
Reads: 845012.4931 m³
